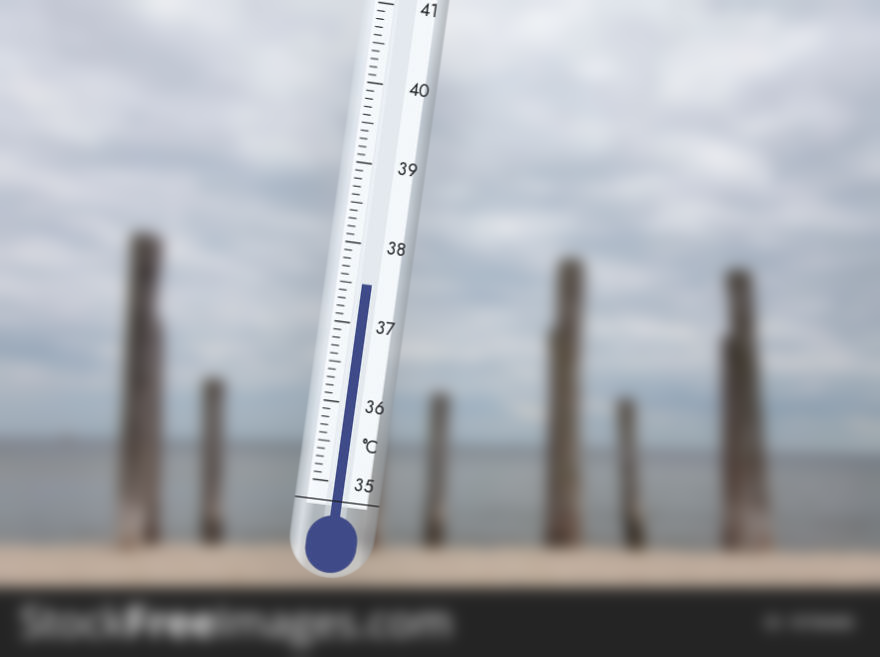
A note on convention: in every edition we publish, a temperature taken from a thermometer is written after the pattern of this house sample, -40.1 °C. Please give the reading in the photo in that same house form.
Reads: 37.5 °C
